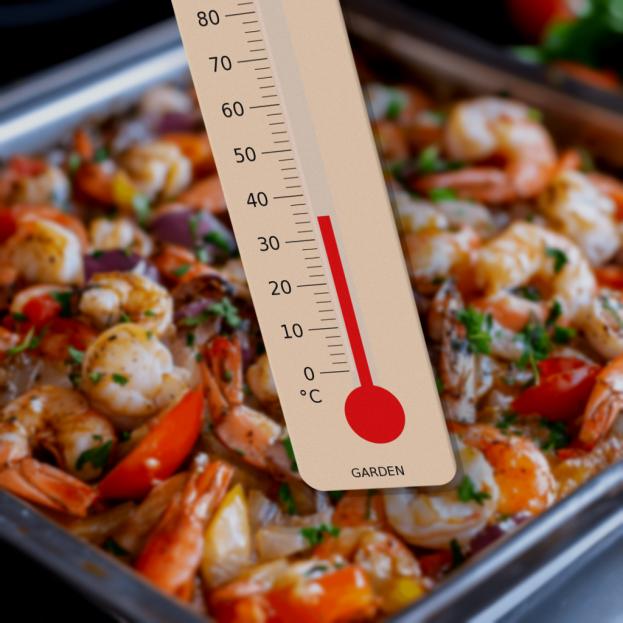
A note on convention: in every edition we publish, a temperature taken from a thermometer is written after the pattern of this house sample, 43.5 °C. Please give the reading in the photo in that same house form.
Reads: 35 °C
